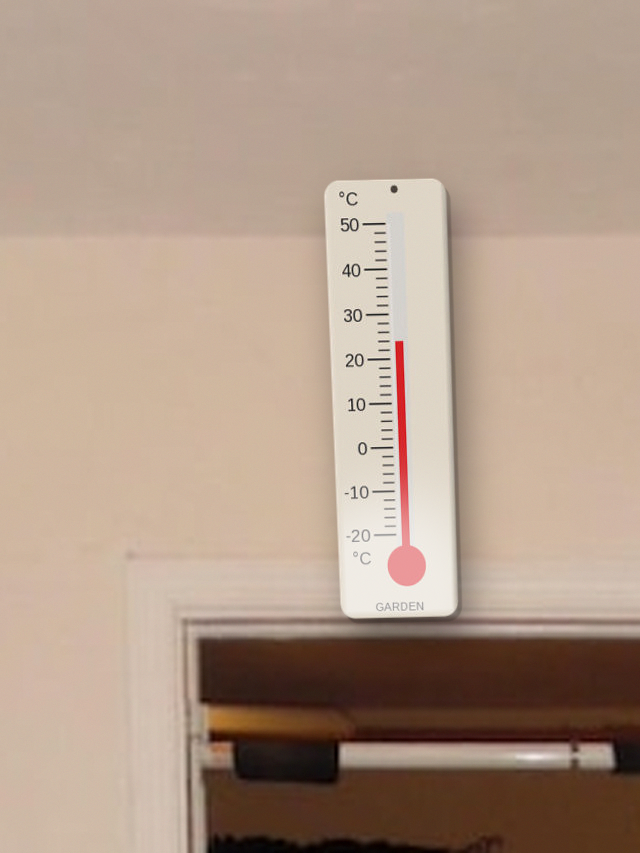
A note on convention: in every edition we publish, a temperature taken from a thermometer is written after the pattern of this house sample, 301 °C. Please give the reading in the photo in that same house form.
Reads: 24 °C
